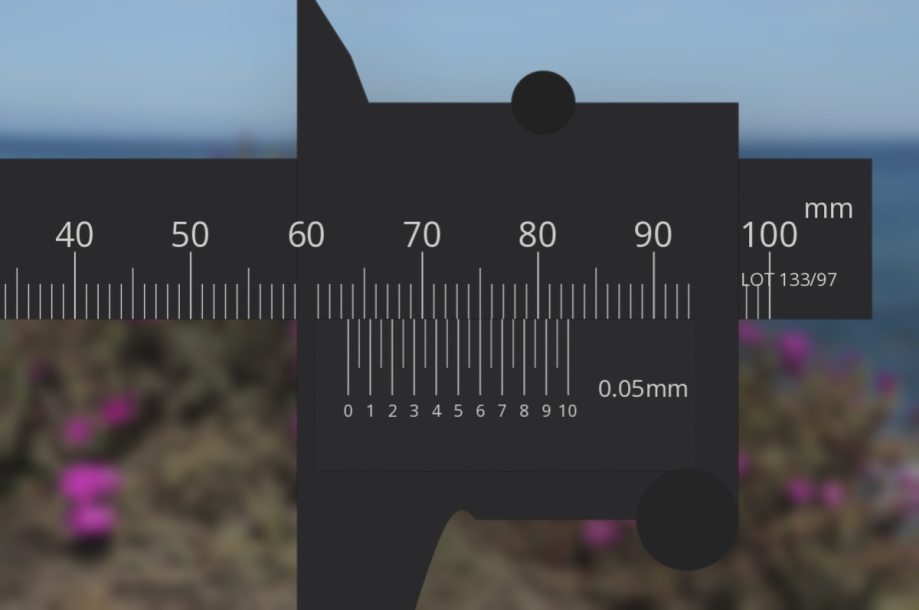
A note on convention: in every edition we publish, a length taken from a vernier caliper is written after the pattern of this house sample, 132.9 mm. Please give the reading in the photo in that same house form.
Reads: 63.6 mm
